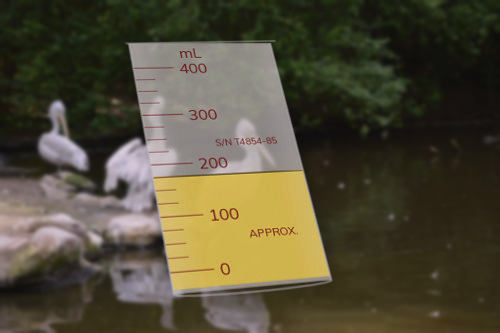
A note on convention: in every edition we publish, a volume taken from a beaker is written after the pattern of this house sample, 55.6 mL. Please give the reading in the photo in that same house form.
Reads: 175 mL
